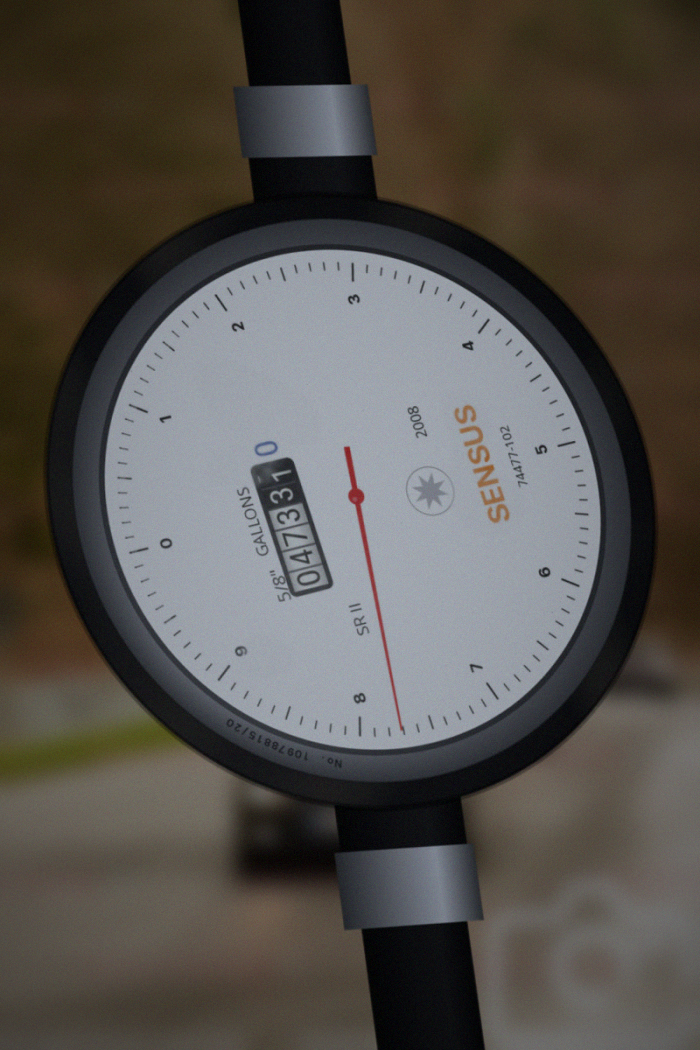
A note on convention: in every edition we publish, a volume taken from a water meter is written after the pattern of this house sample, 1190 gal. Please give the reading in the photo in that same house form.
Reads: 473307.7 gal
